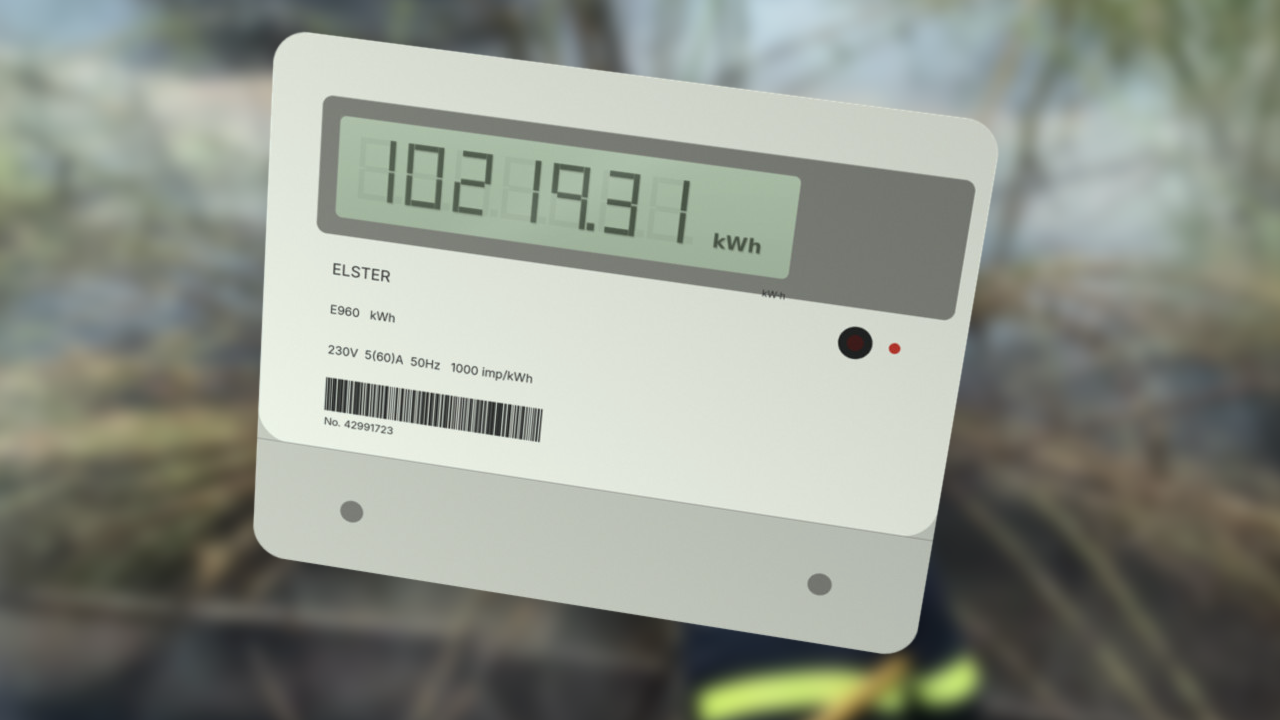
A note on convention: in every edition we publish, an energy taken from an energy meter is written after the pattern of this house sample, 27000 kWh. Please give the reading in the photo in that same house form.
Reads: 10219.31 kWh
